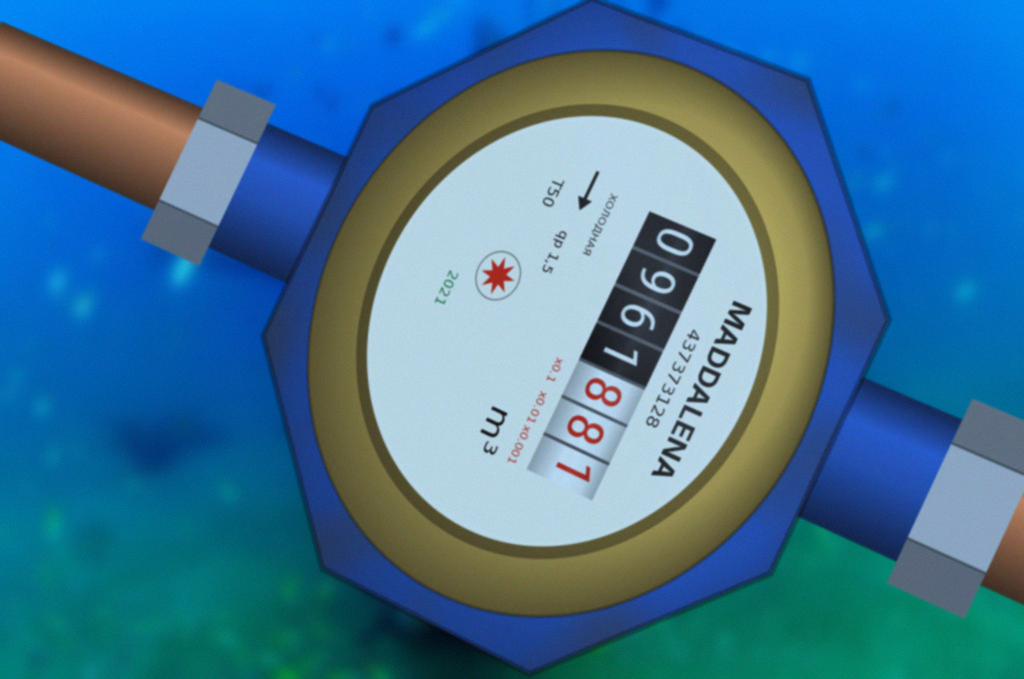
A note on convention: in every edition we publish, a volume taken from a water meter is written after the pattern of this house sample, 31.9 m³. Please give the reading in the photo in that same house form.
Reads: 961.881 m³
